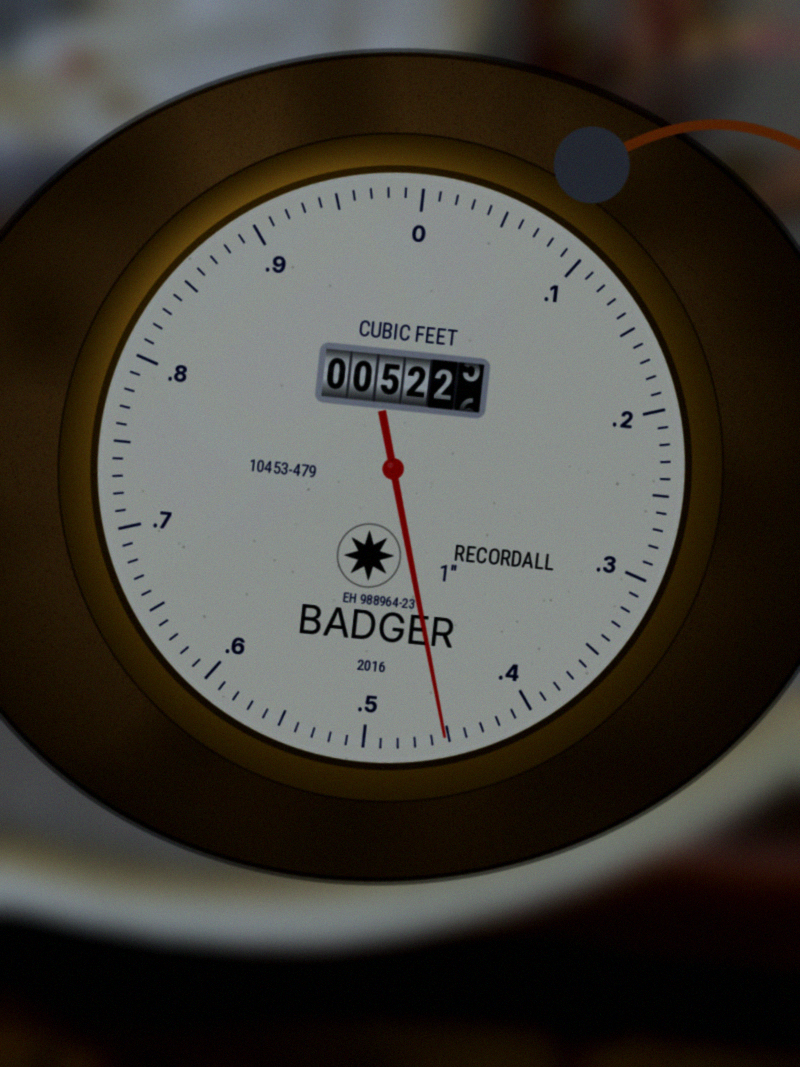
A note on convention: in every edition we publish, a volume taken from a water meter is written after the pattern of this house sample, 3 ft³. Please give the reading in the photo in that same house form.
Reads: 5225.45 ft³
